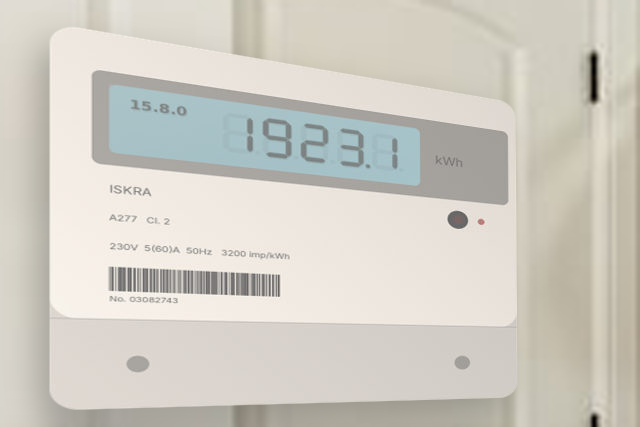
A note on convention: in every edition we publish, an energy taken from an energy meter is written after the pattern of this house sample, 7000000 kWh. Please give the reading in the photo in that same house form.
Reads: 1923.1 kWh
